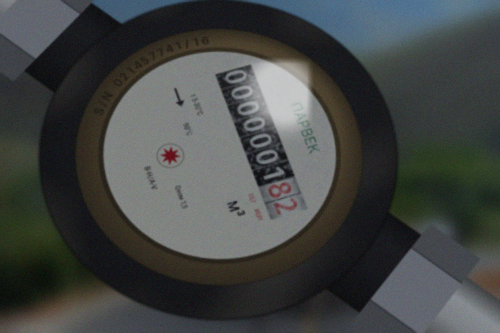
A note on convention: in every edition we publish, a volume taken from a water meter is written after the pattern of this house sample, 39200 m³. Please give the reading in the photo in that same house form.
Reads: 1.82 m³
